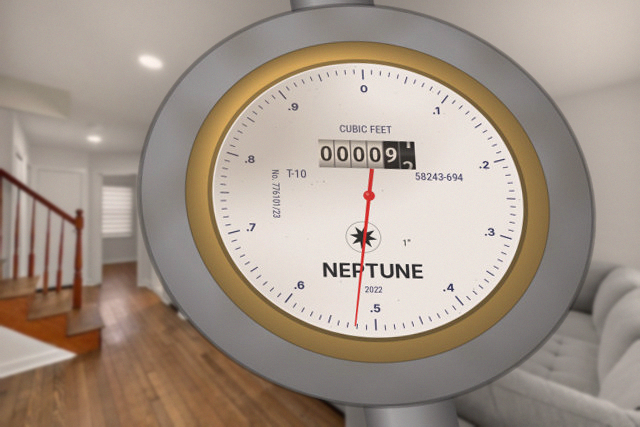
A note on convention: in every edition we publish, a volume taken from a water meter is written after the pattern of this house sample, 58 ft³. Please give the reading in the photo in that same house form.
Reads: 91.52 ft³
